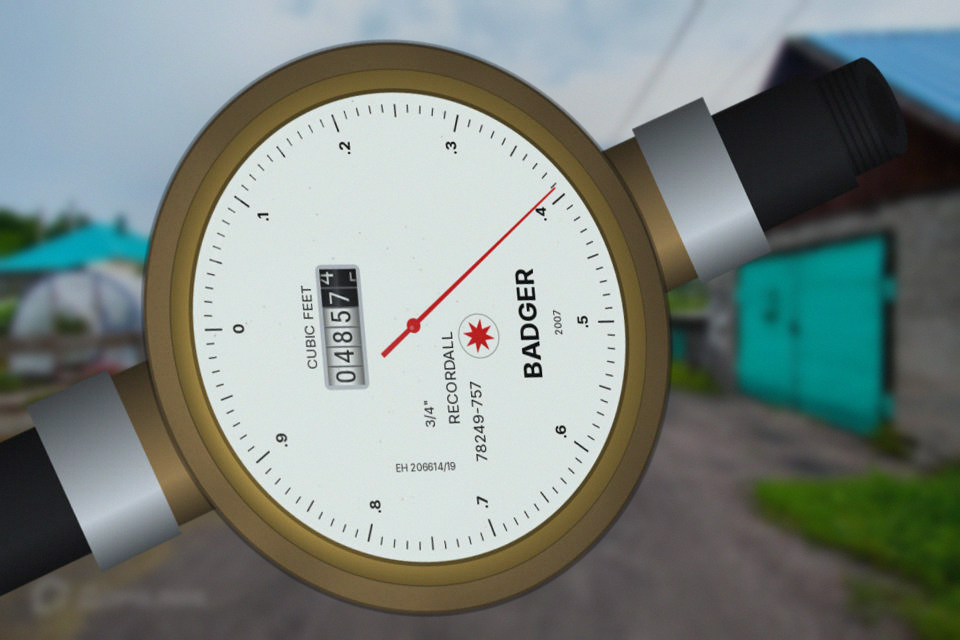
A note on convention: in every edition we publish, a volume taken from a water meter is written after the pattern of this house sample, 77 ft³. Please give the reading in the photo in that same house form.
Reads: 48574.39 ft³
